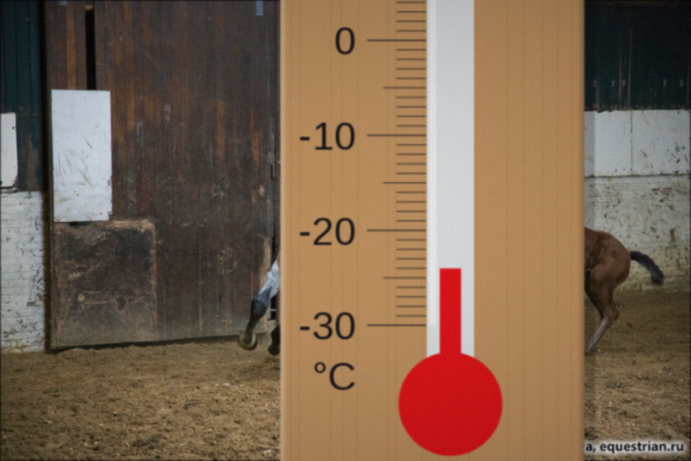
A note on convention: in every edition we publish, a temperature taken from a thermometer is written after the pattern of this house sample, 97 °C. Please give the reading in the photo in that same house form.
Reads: -24 °C
